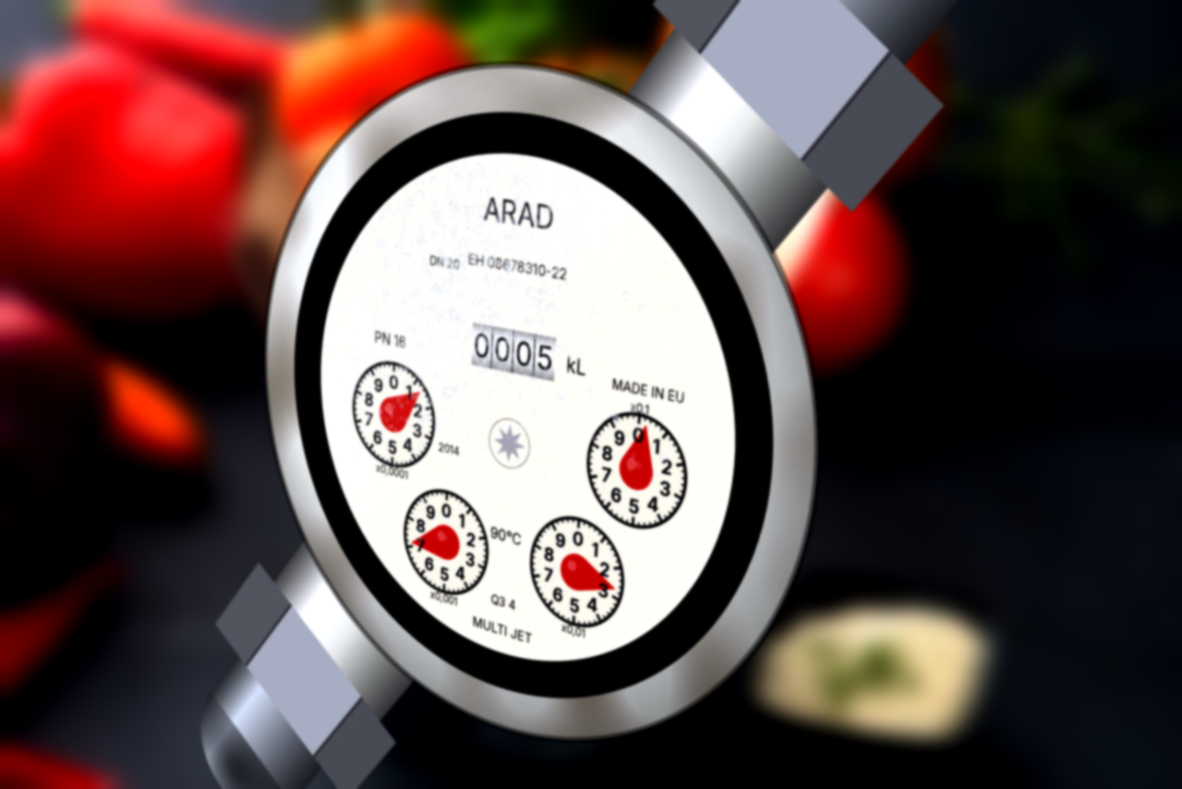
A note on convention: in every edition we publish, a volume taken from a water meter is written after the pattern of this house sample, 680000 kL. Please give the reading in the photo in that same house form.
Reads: 5.0271 kL
